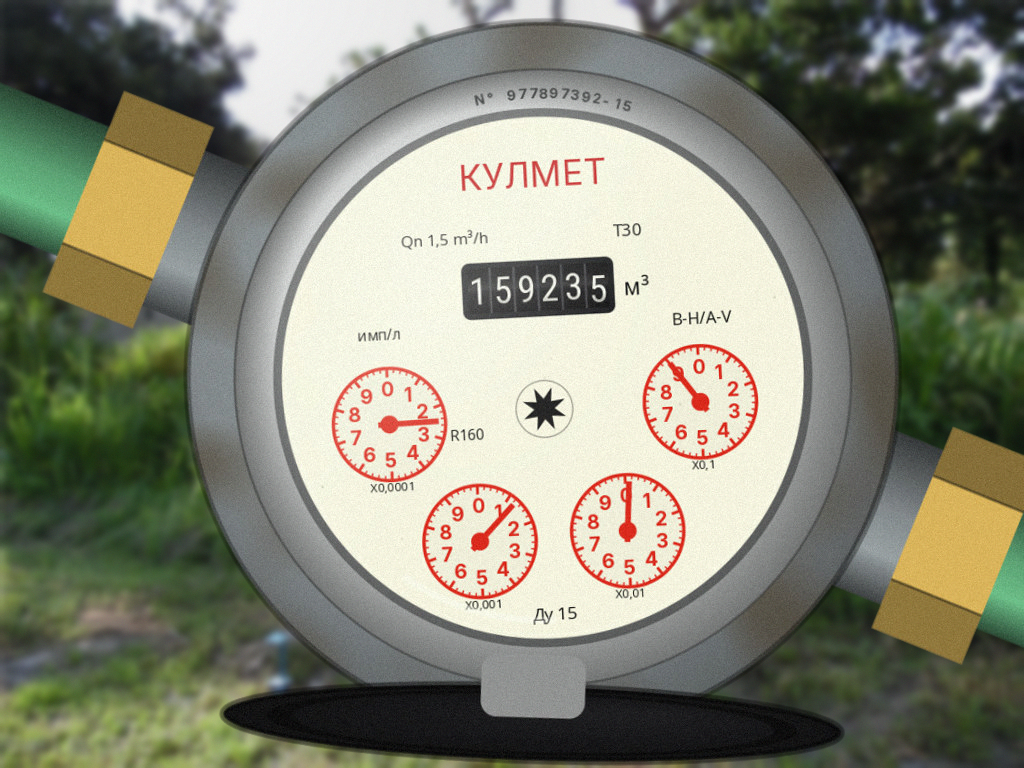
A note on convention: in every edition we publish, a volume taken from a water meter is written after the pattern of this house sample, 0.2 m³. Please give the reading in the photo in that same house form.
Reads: 159234.9012 m³
